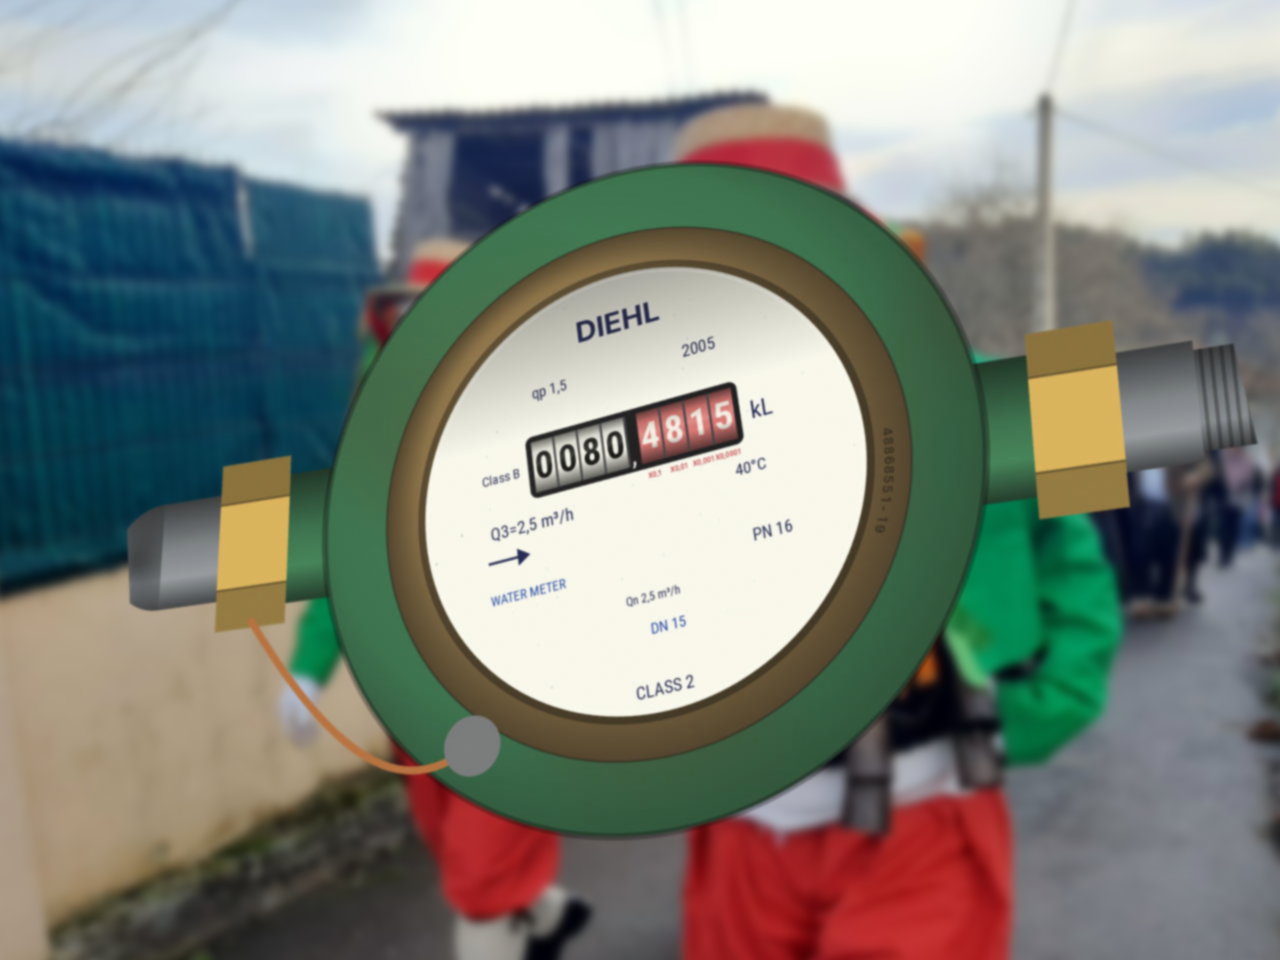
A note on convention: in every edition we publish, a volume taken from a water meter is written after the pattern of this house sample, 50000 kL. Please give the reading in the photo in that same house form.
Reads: 80.4815 kL
